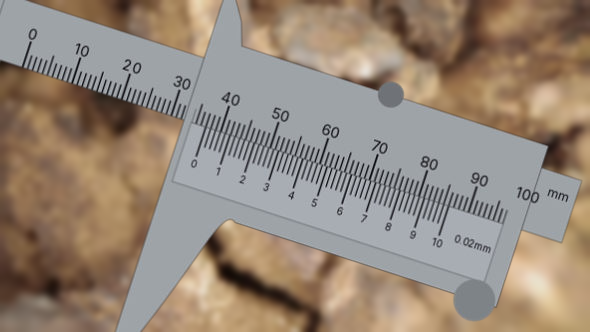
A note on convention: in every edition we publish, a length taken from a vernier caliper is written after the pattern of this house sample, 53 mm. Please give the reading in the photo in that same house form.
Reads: 37.0 mm
